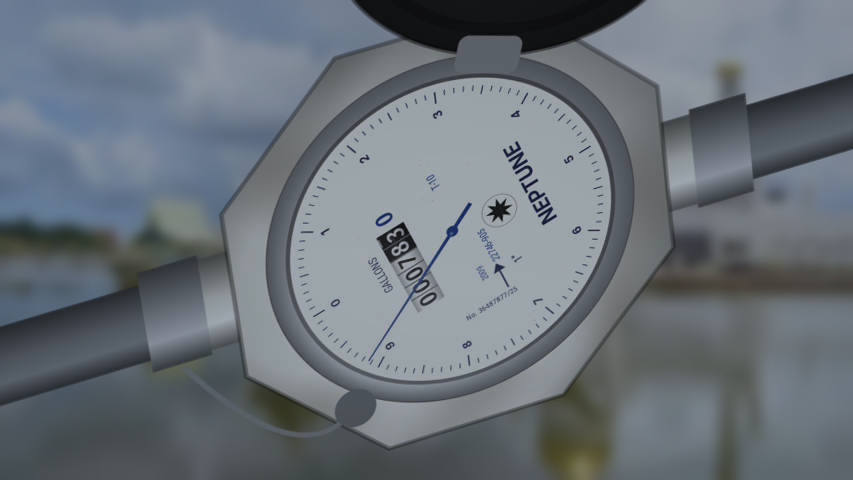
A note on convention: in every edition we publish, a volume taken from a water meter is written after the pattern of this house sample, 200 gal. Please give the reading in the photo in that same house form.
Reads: 7829.1 gal
